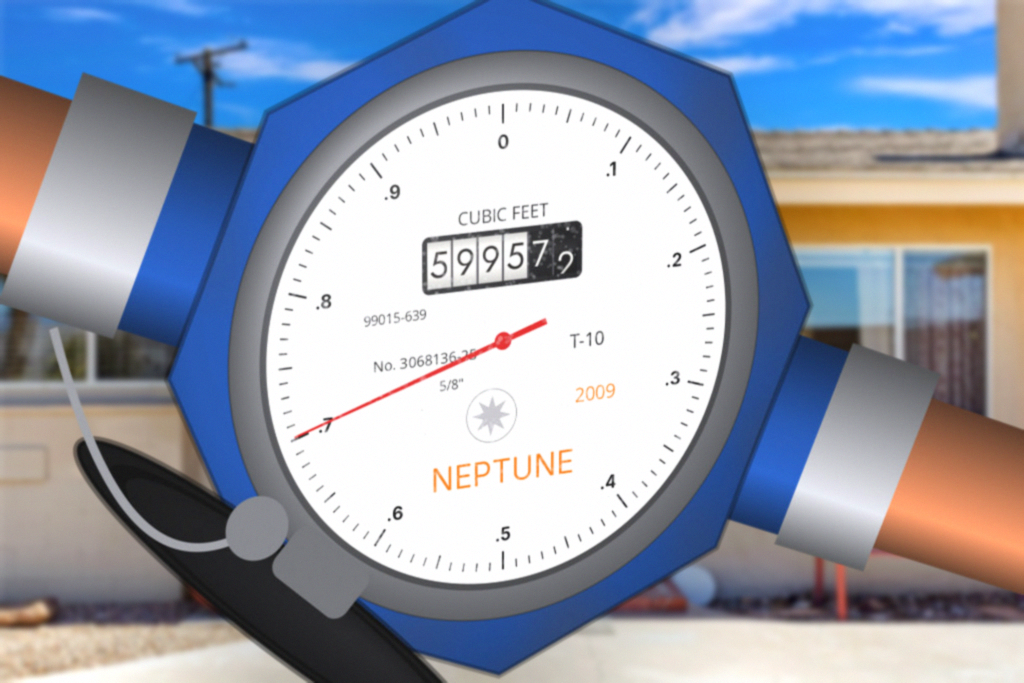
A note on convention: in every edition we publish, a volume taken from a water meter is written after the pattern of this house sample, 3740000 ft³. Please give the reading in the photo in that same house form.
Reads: 599571.70 ft³
